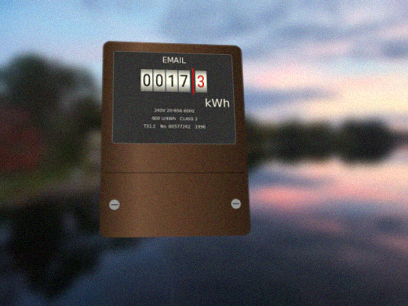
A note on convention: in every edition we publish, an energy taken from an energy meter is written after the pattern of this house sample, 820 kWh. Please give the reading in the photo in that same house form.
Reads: 17.3 kWh
